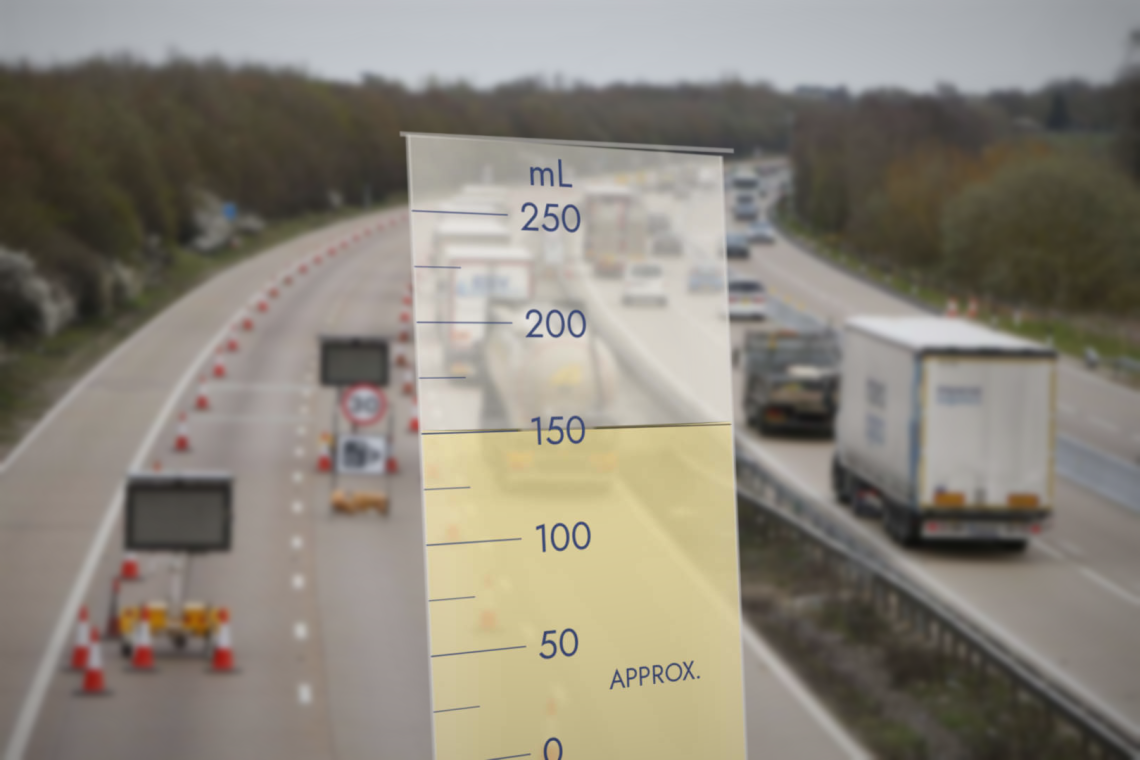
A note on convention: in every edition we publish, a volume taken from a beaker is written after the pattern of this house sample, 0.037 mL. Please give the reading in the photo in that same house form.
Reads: 150 mL
